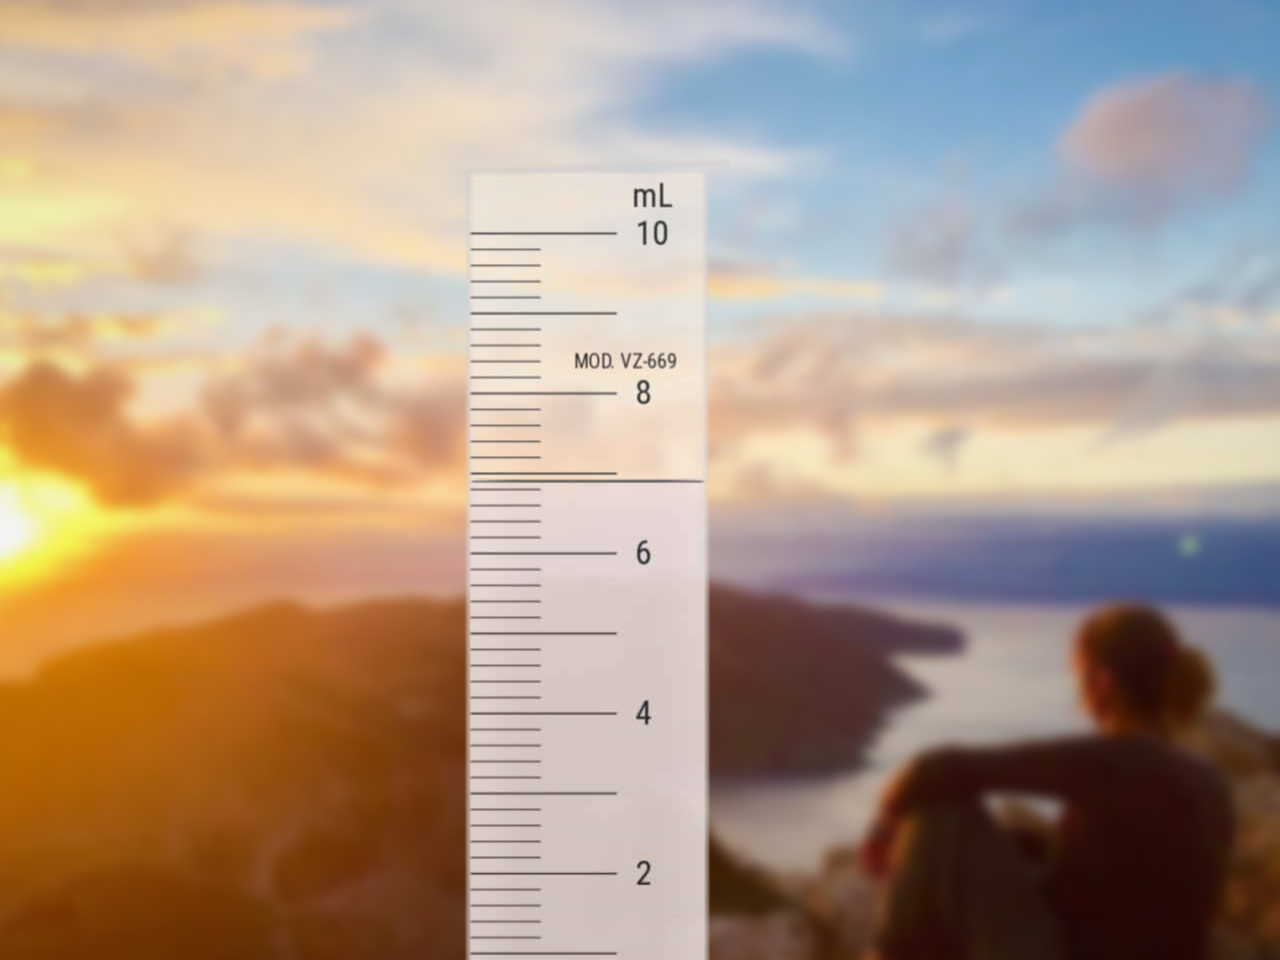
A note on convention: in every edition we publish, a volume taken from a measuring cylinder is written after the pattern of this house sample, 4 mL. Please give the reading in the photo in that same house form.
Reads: 6.9 mL
